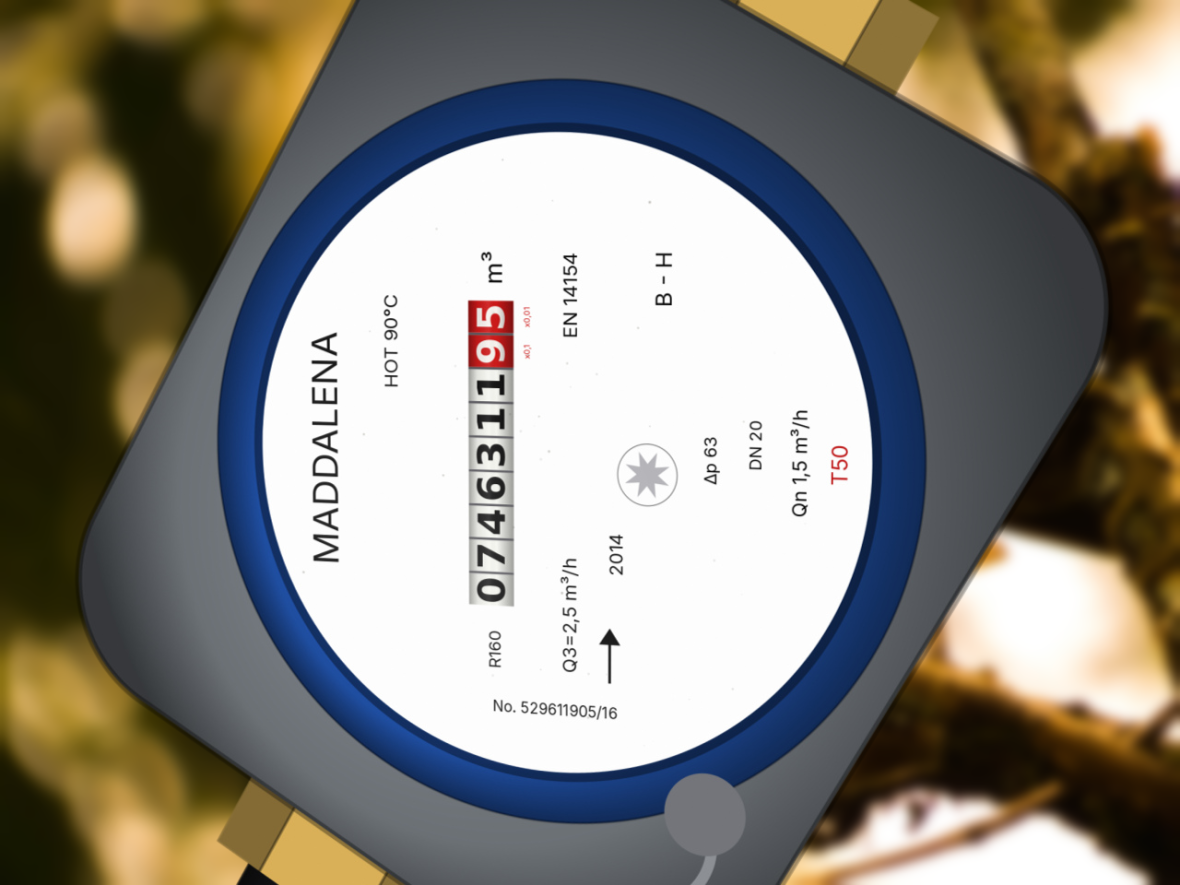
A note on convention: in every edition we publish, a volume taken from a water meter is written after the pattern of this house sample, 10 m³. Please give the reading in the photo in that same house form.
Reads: 746311.95 m³
